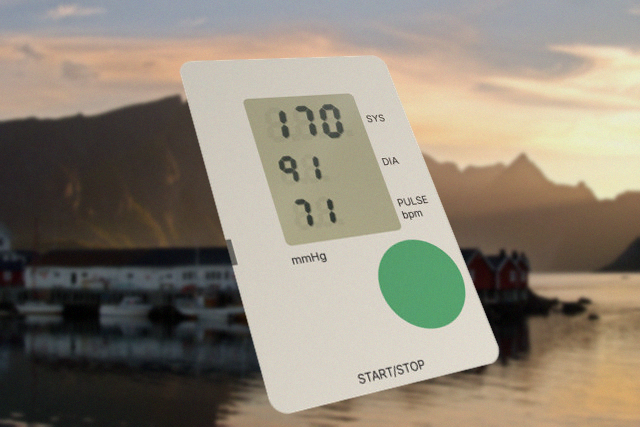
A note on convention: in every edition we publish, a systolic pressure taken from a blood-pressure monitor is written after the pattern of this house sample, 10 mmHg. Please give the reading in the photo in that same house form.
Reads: 170 mmHg
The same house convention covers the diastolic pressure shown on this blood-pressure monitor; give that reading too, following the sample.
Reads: 91 mmHg
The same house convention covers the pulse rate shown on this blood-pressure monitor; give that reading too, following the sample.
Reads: 71 bpm
